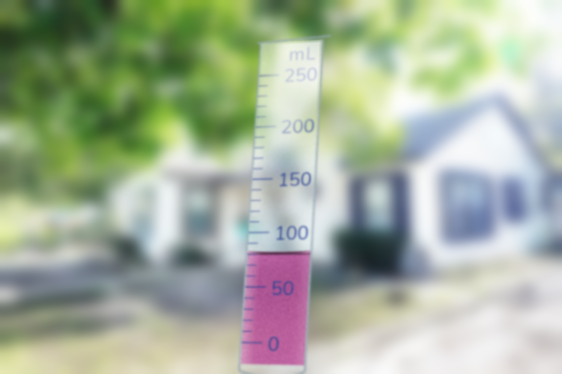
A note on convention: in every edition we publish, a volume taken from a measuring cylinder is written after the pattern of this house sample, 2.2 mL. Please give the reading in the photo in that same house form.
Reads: 80 mL
